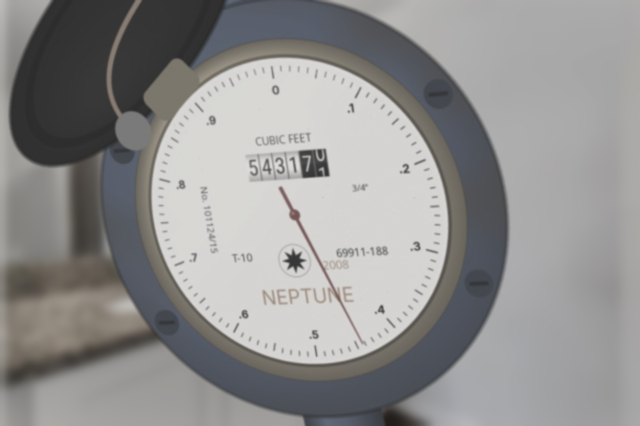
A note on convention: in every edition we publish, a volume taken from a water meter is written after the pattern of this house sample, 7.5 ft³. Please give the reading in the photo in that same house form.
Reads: 543170.44 ft³
